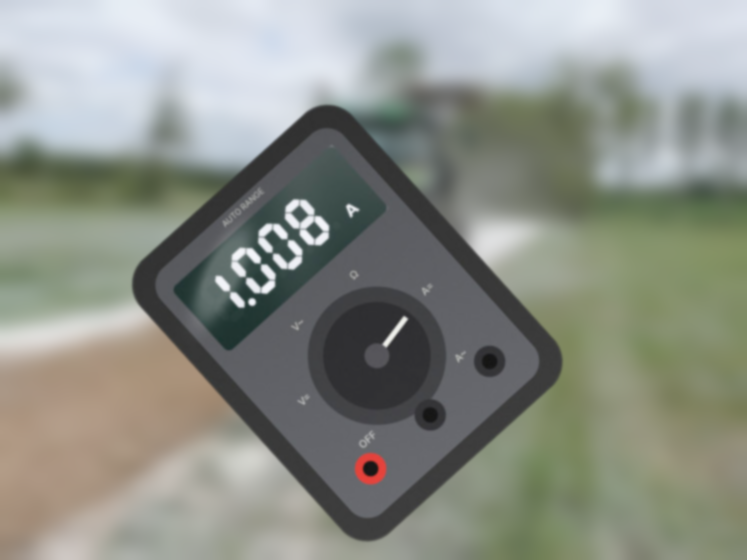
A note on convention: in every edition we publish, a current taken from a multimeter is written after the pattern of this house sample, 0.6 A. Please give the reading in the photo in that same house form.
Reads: 1.008 A
